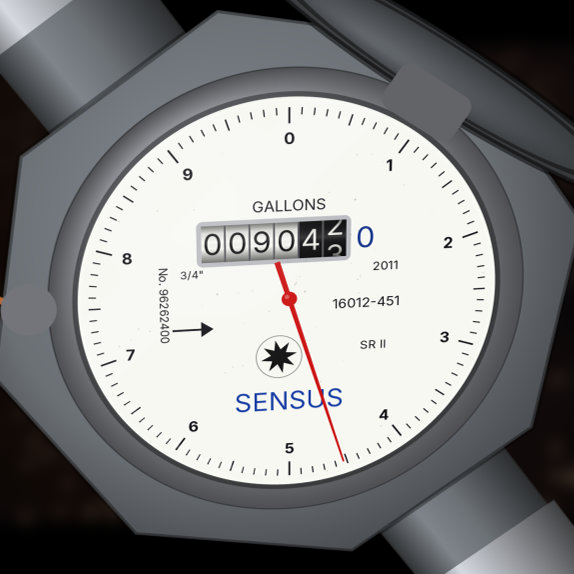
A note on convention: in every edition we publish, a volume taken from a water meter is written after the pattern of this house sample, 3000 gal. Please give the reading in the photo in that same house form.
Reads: 90424.5 gal
